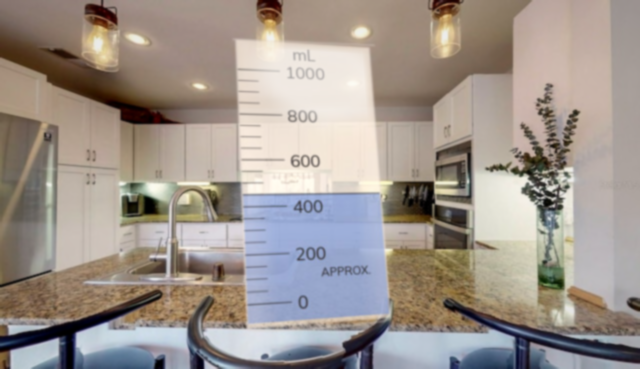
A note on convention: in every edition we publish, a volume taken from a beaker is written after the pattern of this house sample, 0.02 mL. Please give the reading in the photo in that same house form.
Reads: 450 mL
